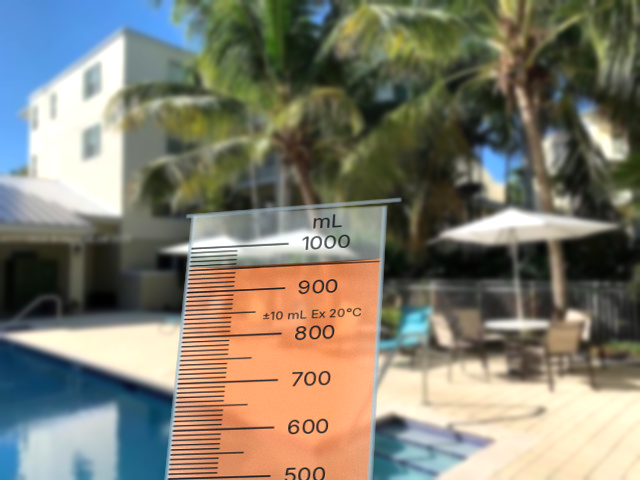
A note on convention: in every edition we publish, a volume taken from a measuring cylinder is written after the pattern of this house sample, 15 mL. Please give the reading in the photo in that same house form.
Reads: 950 mL
